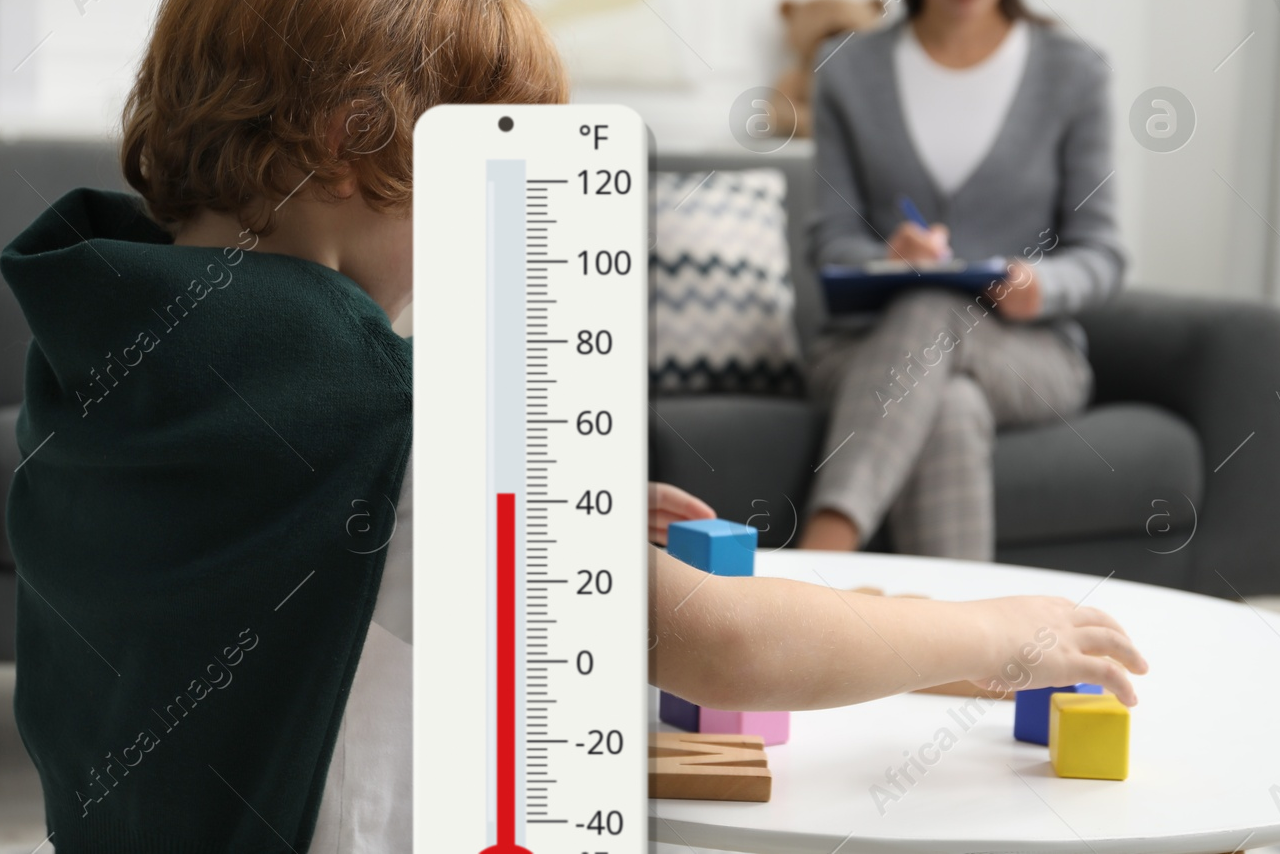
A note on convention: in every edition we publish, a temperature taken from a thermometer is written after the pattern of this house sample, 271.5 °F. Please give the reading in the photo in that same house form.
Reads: 42 °F
